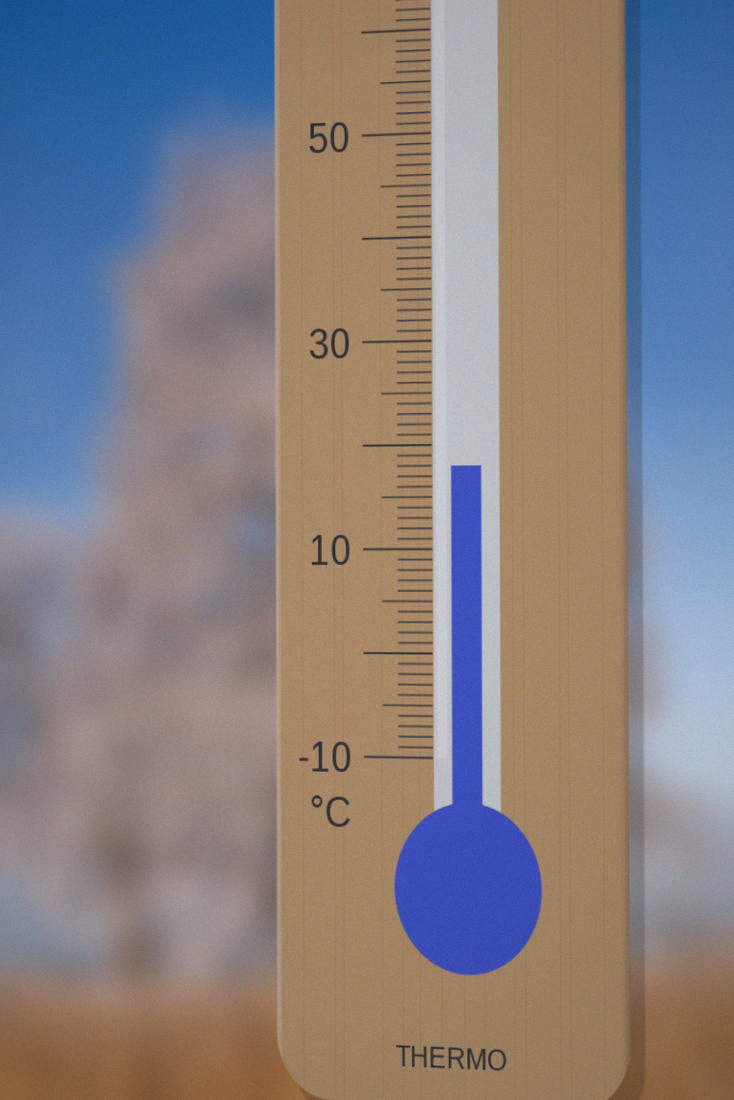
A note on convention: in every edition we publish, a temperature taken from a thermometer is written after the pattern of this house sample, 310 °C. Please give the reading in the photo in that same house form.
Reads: 18 °C
